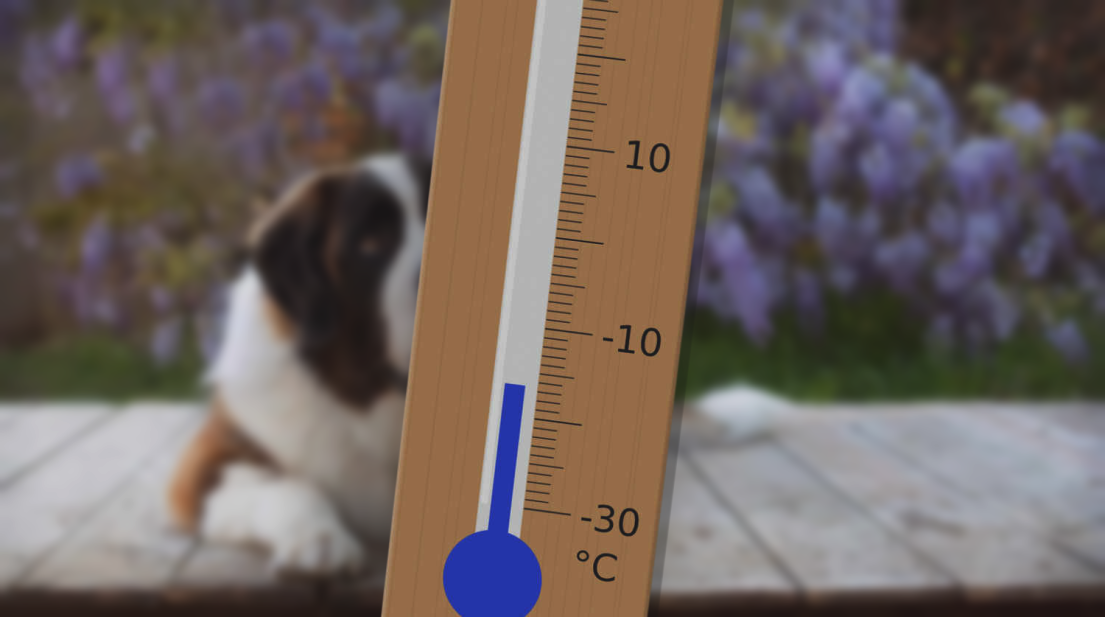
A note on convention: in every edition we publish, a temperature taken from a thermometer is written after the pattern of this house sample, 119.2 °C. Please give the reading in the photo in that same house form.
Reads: -16.5 °C
